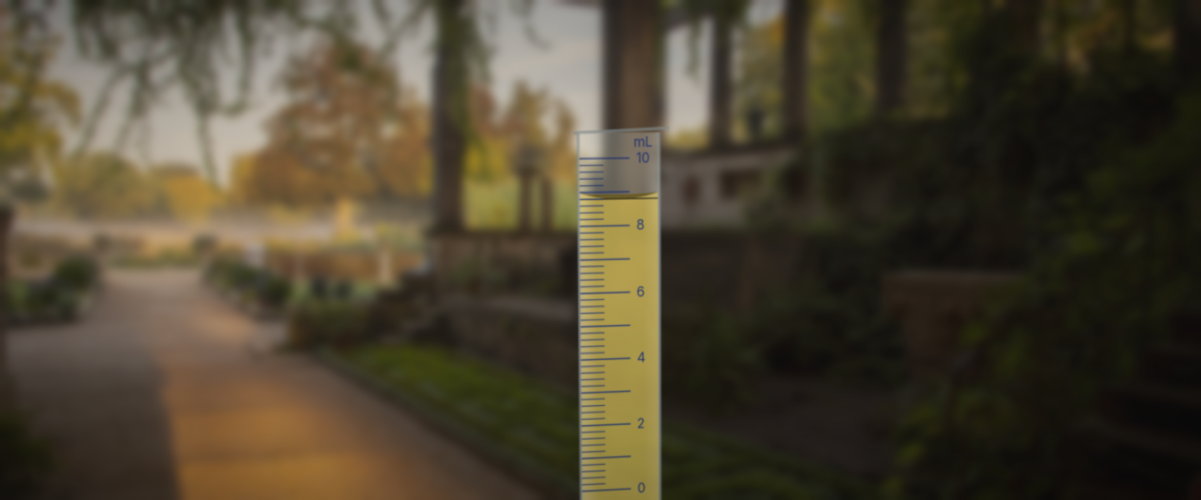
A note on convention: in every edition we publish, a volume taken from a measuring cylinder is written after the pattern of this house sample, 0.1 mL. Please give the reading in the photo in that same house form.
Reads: 8.8 mL
